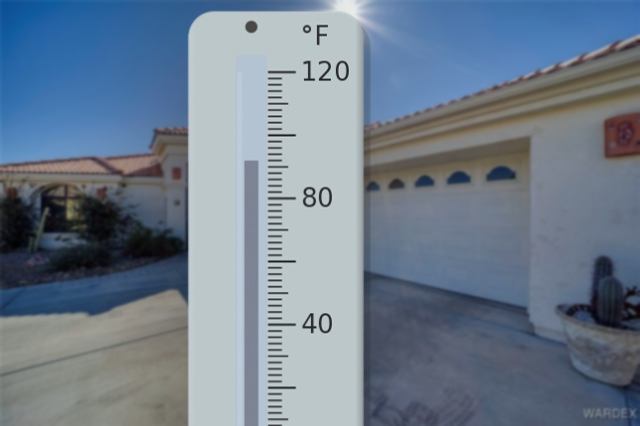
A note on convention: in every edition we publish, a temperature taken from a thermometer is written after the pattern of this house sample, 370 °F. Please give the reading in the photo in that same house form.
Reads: 92 °F
